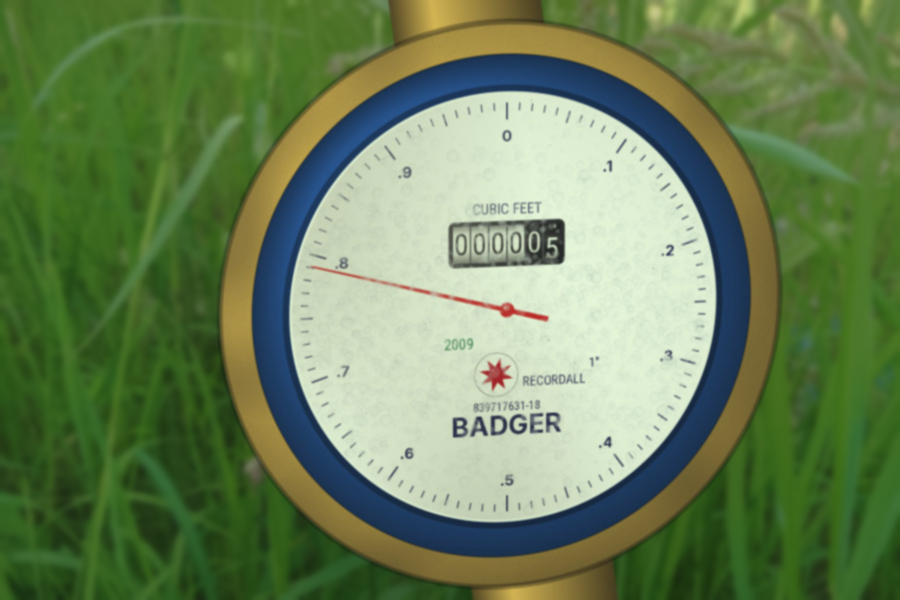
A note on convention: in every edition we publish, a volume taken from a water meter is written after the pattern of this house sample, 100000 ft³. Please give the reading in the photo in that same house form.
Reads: 4.79 ft³
